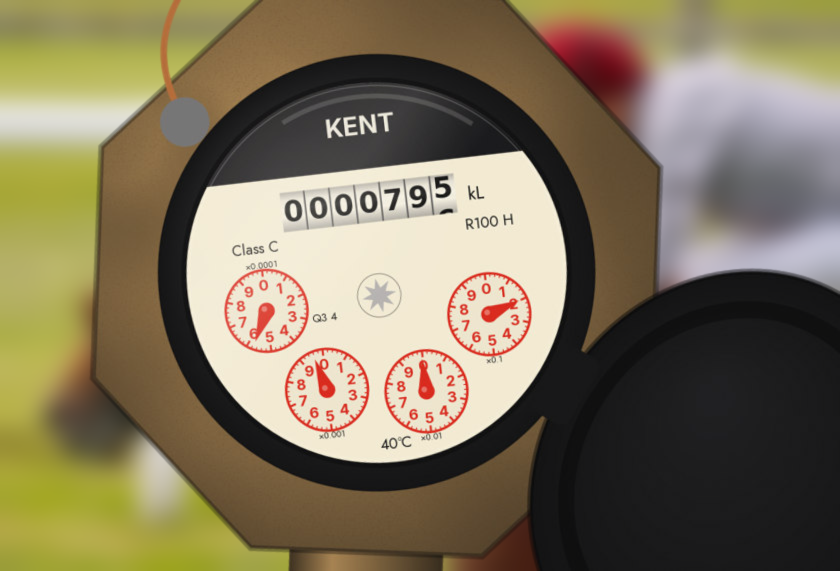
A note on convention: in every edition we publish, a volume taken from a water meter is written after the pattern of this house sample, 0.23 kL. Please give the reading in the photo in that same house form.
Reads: 795.1995 kL
